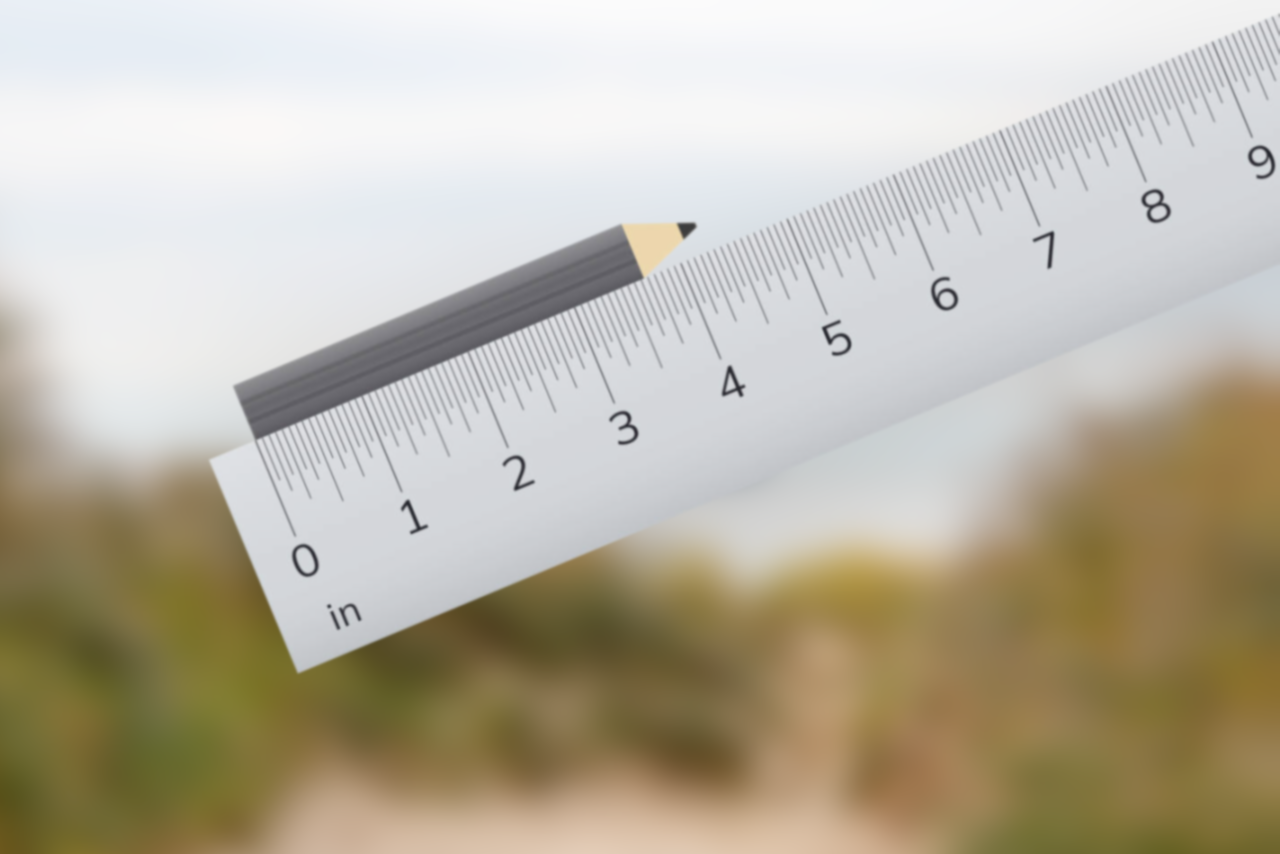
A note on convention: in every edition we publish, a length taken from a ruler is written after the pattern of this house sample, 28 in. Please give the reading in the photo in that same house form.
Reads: 4.25 in
